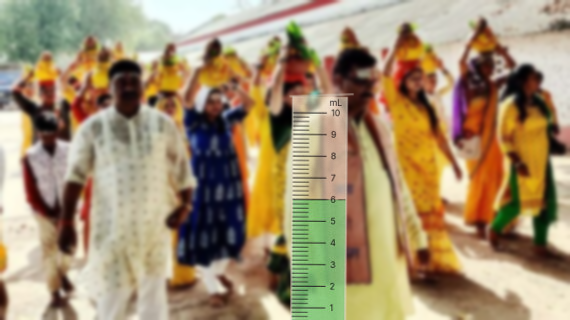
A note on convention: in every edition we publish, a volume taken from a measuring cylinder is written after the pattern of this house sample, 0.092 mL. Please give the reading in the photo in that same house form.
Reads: 6 mL
